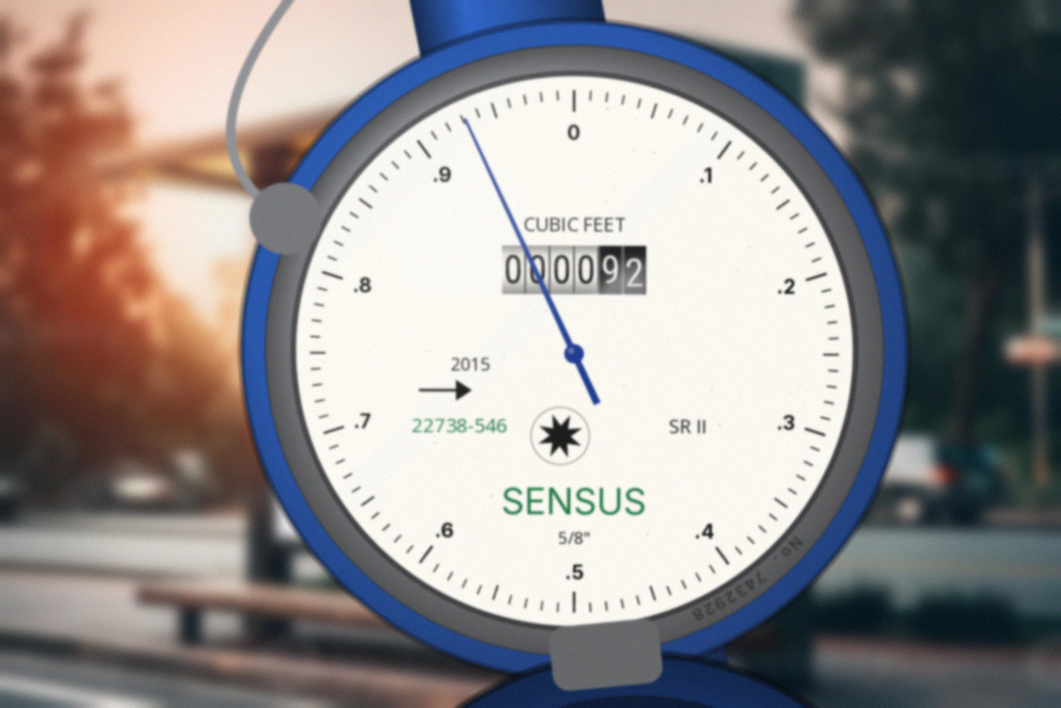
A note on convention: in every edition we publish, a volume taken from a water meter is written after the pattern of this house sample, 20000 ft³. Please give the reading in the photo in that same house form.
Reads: 91.93 ft³
